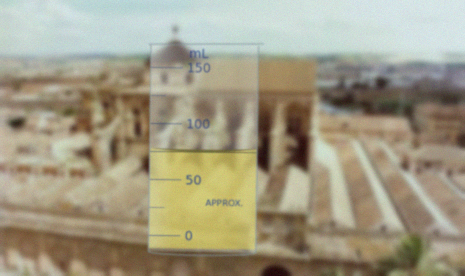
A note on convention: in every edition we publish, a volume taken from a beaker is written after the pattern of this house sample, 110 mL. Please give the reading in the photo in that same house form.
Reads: 75 mL
